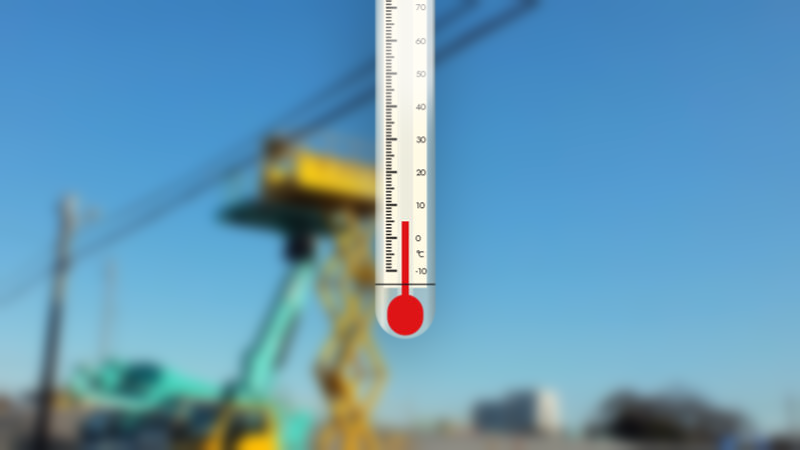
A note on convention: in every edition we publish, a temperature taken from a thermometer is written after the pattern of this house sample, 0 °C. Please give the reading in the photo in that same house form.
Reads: 5 °C
